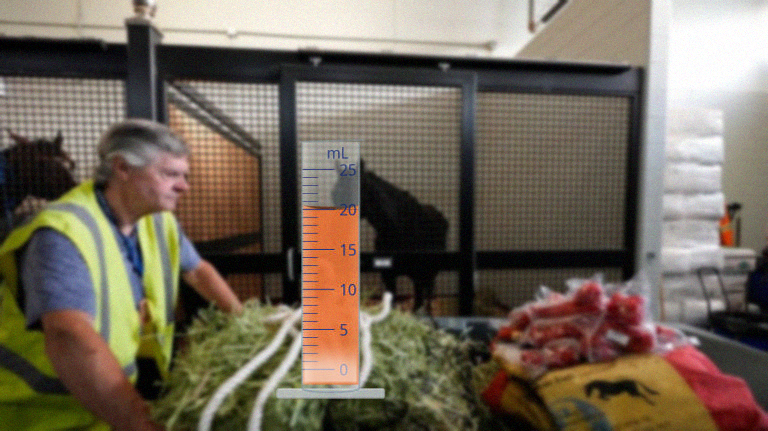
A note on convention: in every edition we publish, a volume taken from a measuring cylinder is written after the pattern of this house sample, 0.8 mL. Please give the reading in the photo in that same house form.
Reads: 20 mL
